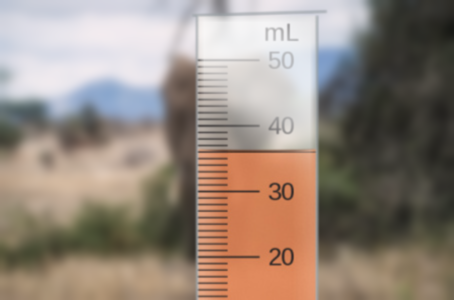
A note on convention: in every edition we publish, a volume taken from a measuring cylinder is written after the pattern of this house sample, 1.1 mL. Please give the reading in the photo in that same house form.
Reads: 36 mL
